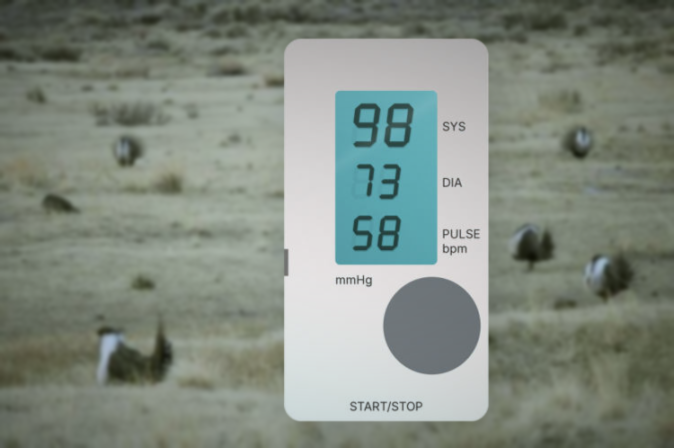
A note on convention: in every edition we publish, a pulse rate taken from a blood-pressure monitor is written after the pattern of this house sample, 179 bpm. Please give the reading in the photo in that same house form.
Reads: 58 bpm
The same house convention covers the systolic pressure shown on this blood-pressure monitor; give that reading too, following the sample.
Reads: 98 mmHg
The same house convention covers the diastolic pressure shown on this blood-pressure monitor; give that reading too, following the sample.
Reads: 73 mmHg
